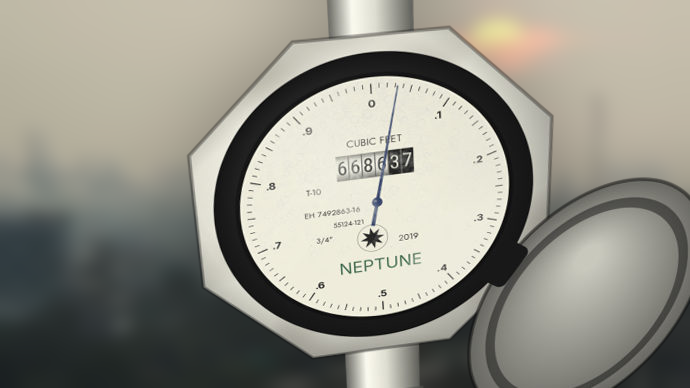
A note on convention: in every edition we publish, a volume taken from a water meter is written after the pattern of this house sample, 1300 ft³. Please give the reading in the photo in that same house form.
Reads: 668637.03 ft³
